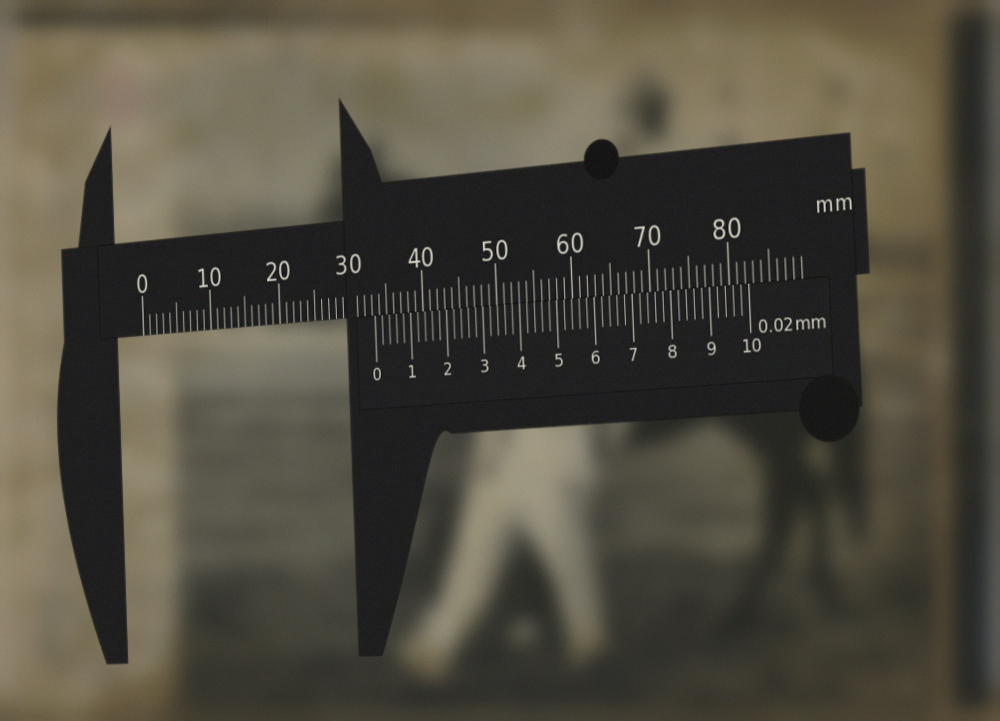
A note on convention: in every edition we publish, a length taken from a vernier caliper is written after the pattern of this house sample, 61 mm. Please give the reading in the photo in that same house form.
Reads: 33.4 mm
